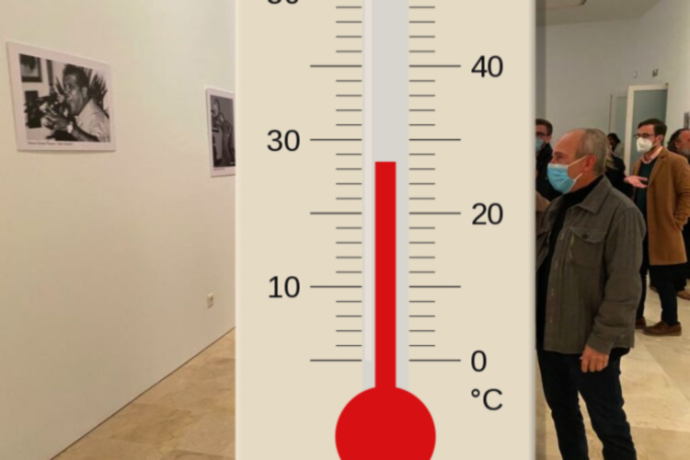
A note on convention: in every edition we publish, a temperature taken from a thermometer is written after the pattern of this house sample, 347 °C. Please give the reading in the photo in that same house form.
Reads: 27 °C
